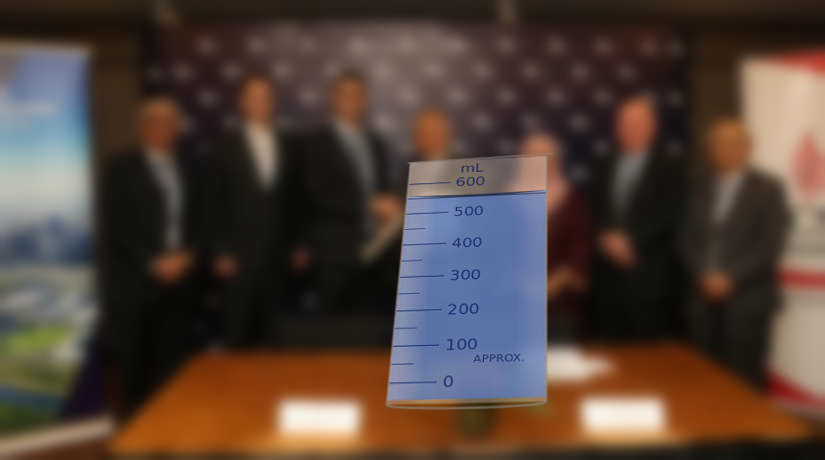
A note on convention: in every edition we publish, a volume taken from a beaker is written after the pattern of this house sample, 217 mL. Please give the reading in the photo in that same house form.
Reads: 550 mL
